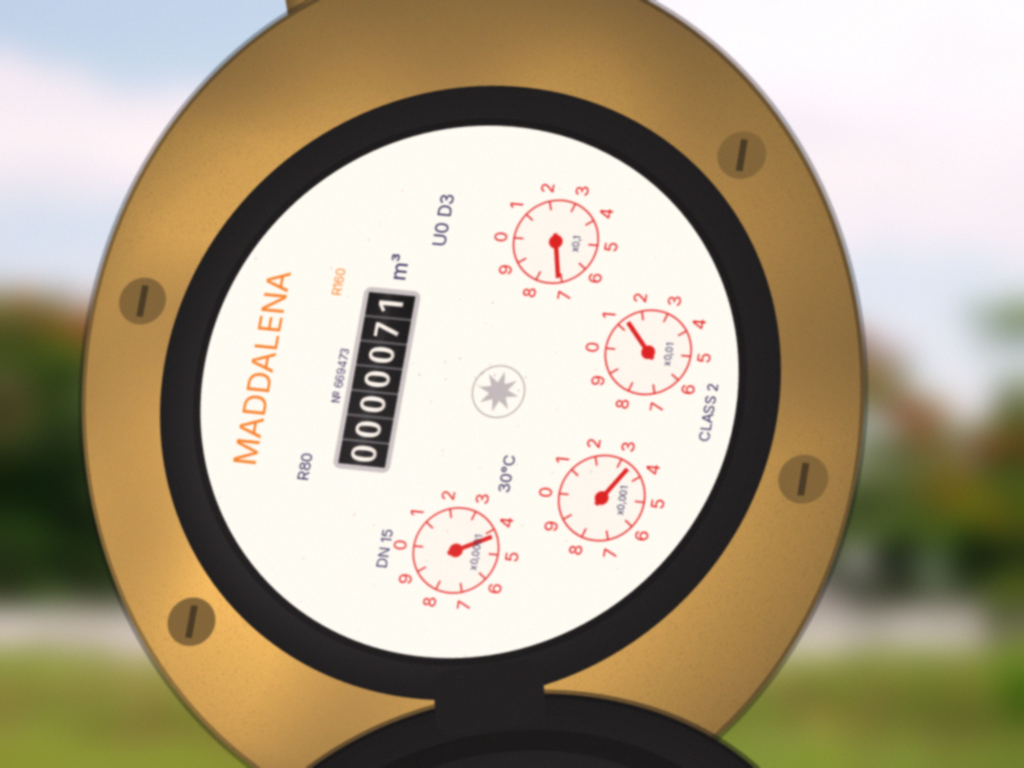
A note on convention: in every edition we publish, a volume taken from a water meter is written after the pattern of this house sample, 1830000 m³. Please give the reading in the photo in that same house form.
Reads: 71.7134 m³
